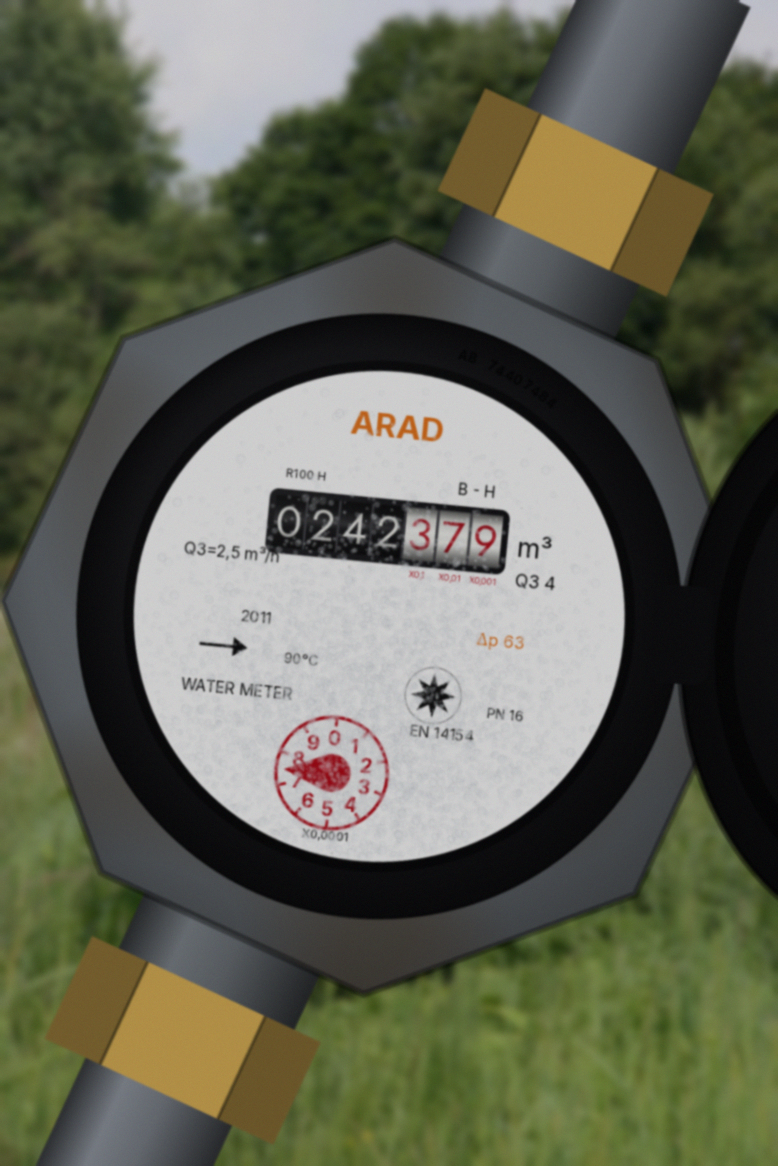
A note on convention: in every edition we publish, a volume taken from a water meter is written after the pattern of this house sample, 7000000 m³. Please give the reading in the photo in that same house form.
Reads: 242.3797 m³
